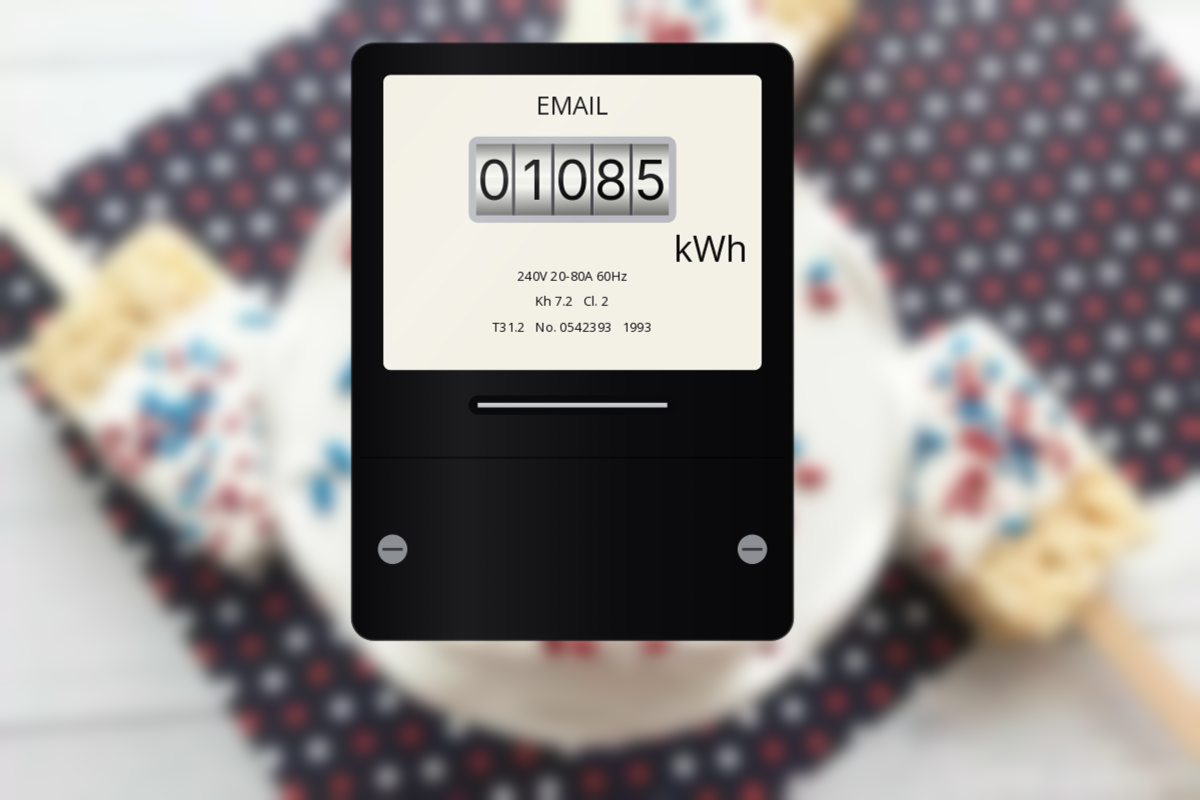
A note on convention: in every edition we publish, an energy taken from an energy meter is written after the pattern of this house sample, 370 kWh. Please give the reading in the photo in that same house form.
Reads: 1085 kWh
